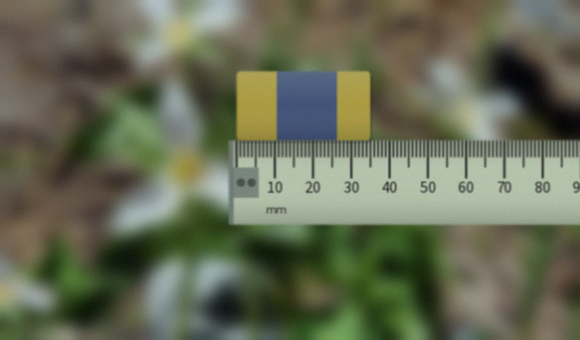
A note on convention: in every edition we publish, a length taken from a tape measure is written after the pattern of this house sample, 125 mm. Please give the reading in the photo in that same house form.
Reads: 35 mm
